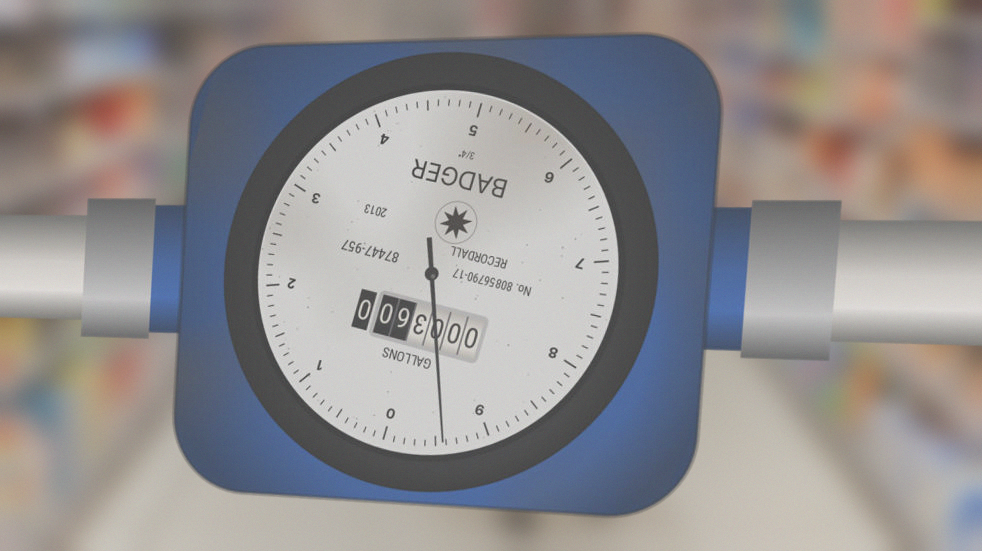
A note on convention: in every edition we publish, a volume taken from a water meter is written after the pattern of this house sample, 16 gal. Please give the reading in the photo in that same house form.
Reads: 3599.4 gal
